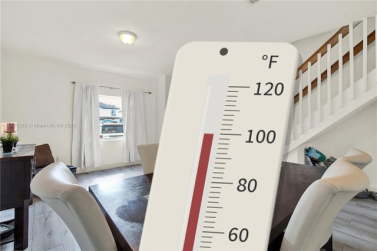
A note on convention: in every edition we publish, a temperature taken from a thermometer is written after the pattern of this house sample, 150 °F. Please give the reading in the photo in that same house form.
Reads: 100 °F
